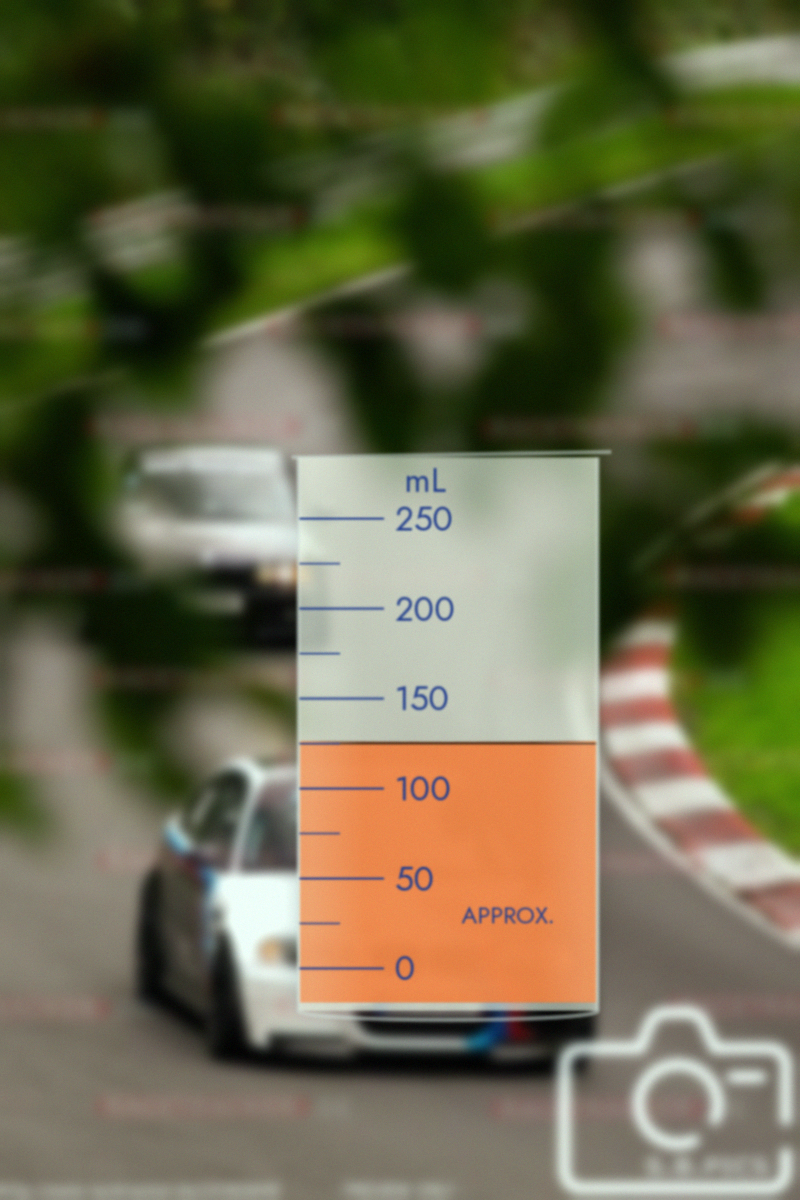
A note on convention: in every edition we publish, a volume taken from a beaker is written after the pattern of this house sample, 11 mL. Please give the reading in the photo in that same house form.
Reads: 125 mL
